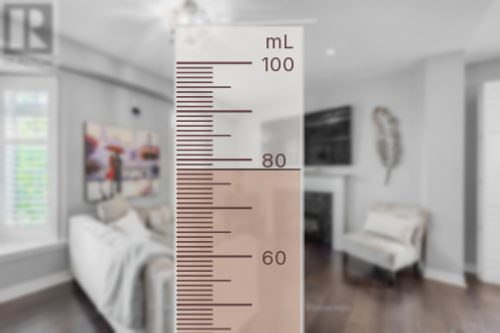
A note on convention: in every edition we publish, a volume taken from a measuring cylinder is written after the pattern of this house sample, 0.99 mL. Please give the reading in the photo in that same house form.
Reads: 78 mL
